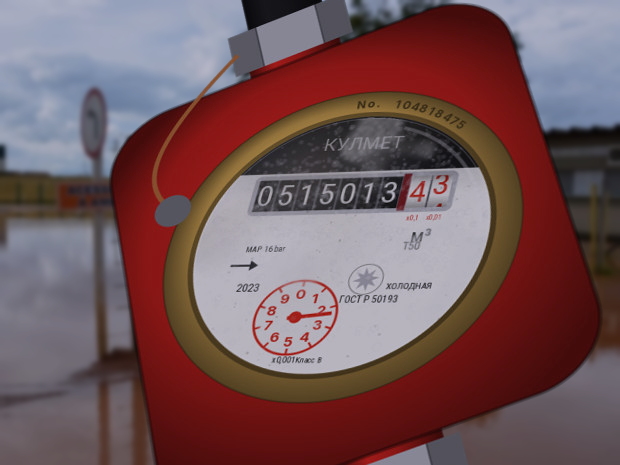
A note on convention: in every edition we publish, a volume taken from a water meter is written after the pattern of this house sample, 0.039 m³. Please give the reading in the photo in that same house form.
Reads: 515013.432 m³
